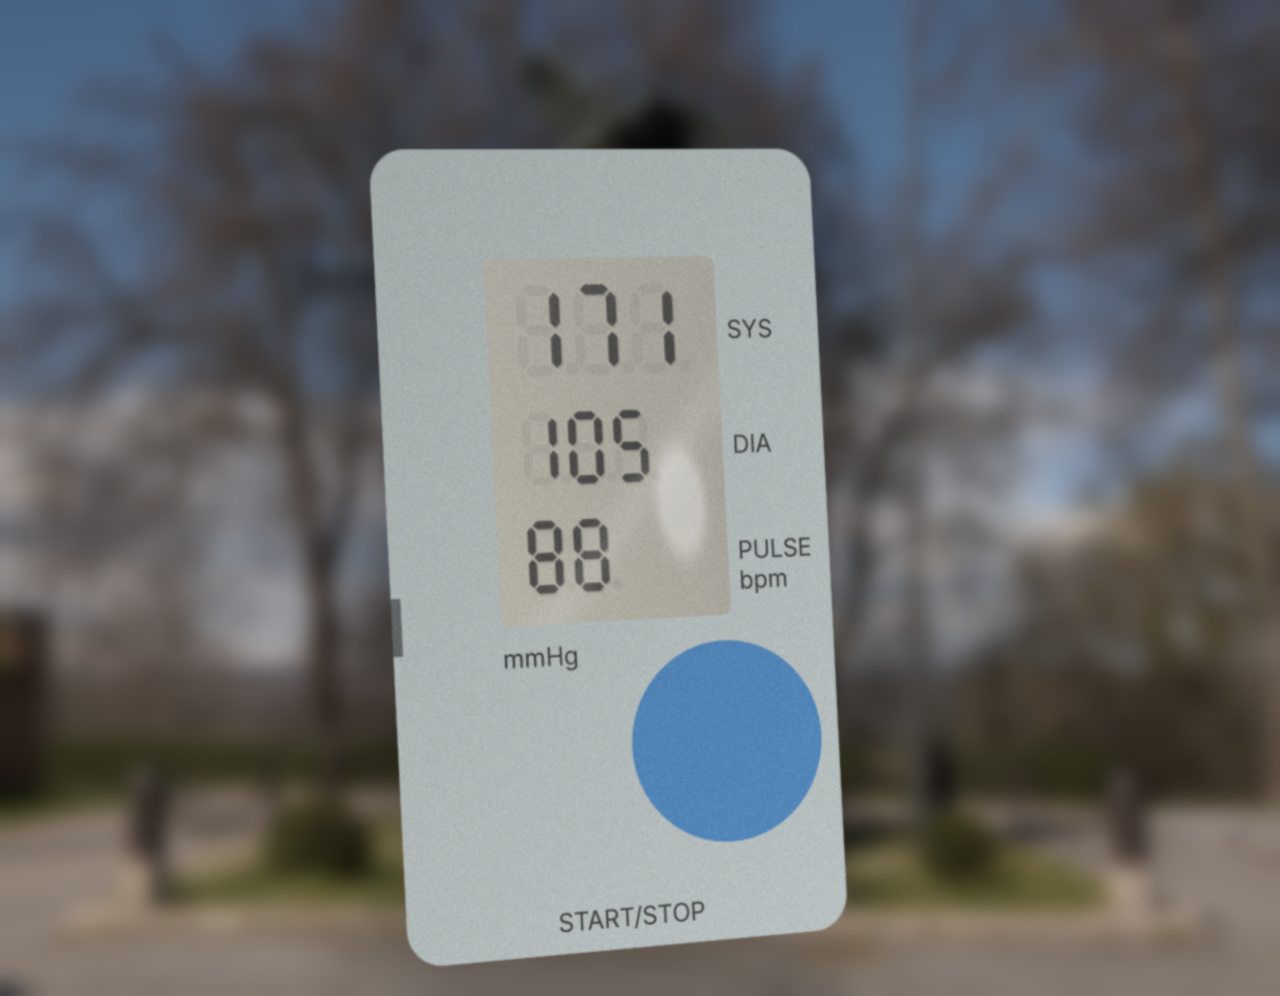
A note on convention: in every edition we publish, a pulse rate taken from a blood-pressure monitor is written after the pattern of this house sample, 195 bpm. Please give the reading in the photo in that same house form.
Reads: 88 bpm
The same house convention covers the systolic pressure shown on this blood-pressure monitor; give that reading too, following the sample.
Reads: 171 mmHg
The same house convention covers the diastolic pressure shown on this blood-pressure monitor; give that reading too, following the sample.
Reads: 105 mmHg
